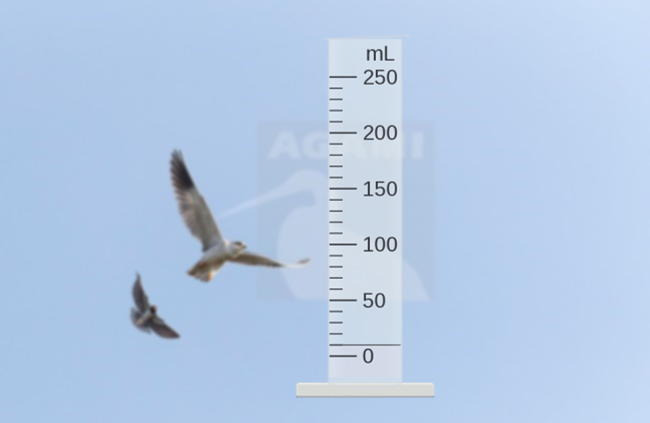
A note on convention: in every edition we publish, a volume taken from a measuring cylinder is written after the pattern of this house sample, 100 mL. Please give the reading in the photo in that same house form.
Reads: 10 mL
